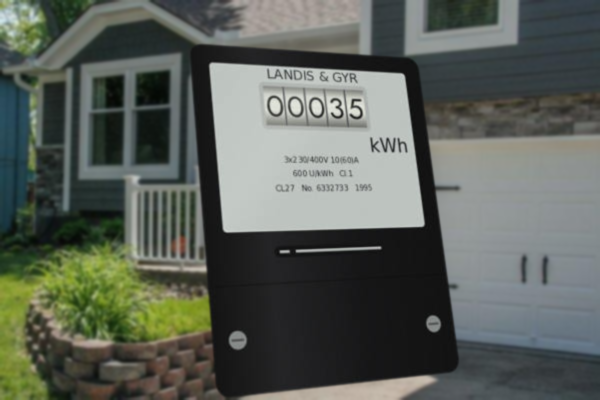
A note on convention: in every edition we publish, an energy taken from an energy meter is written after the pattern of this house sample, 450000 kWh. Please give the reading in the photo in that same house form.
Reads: 35 kWh
